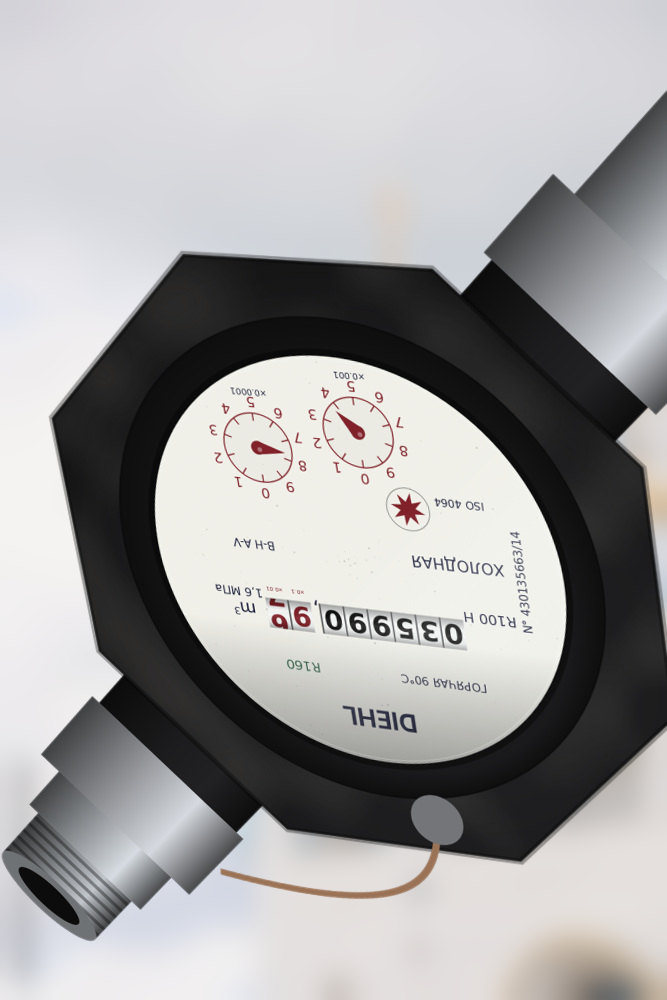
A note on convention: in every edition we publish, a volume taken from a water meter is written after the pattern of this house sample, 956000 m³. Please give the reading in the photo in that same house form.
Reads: 35990.9637 m³
